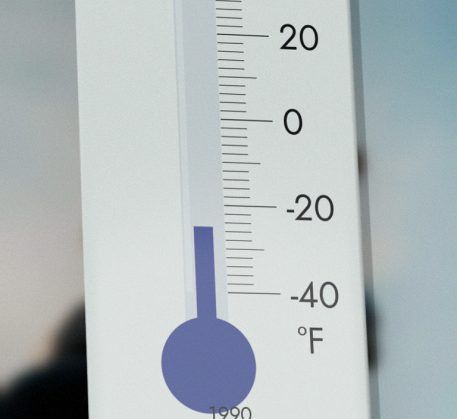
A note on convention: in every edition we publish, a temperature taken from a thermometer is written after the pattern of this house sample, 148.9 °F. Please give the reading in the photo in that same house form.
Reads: -25 °F
